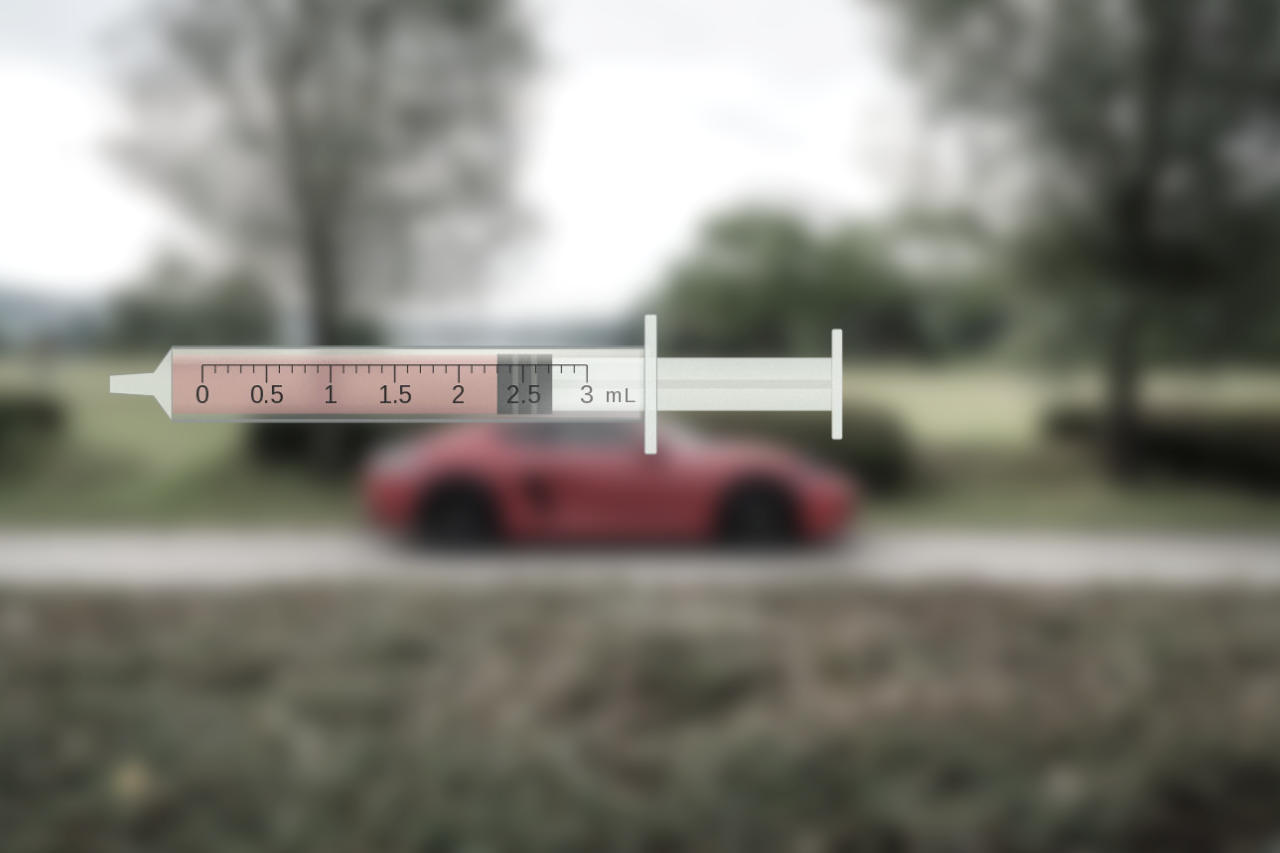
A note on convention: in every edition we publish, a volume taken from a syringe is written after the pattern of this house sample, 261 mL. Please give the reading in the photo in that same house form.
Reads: 2.3 mL
